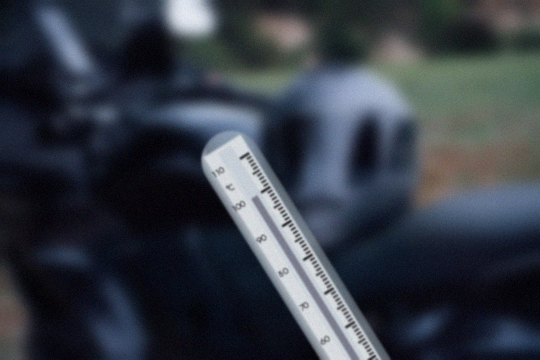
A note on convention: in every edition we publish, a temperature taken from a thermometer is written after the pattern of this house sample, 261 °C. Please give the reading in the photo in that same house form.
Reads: 100 °C
